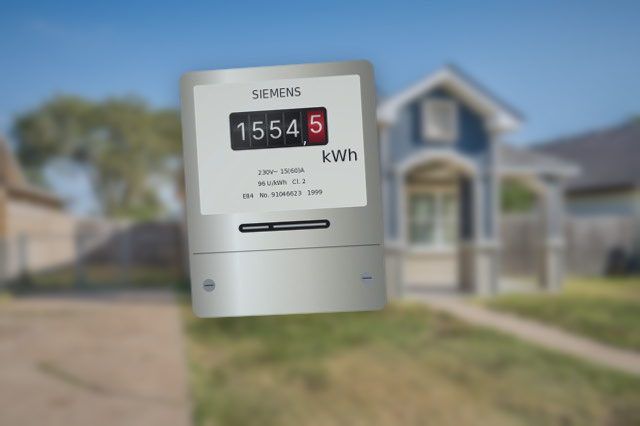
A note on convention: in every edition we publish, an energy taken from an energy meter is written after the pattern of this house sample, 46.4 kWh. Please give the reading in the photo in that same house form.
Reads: 1554.5 kWh
